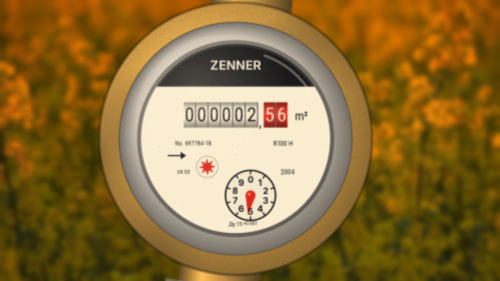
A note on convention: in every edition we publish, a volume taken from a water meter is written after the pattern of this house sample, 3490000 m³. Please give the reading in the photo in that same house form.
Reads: 2.565 m³
